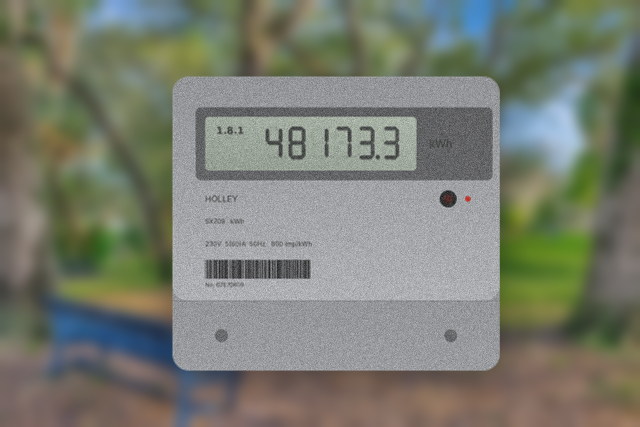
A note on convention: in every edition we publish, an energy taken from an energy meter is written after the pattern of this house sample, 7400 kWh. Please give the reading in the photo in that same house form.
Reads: 48173.3 kWh
